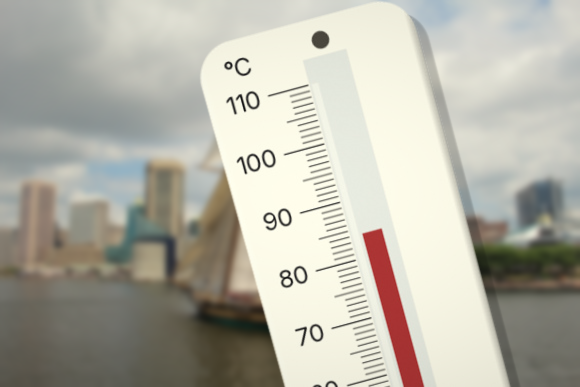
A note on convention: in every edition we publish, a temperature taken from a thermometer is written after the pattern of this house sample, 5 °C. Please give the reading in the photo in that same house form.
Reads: 84 °C
